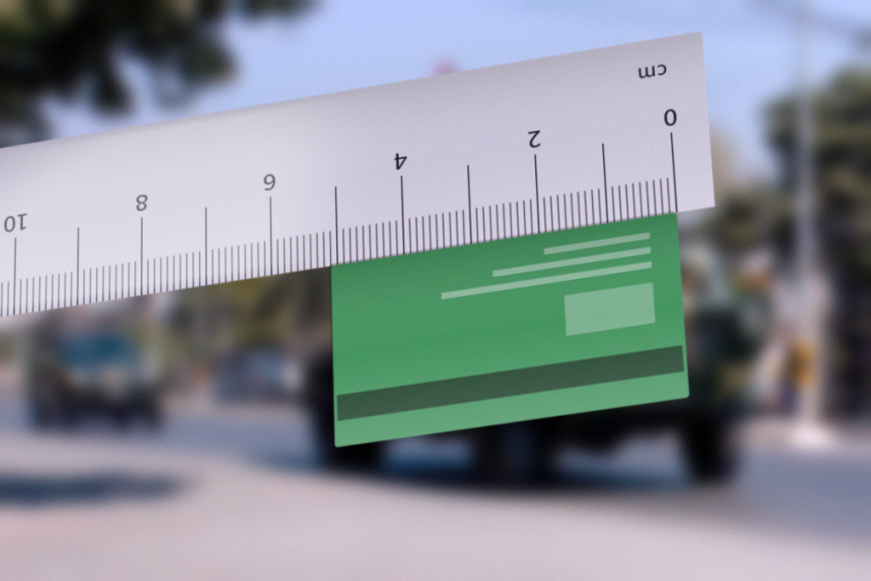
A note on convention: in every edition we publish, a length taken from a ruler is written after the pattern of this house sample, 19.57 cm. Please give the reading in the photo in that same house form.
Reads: 5.1 cm
